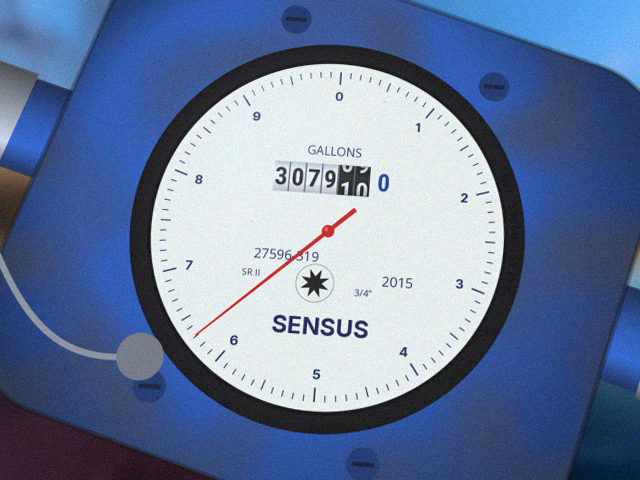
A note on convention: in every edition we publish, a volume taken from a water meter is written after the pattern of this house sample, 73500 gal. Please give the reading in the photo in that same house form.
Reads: 3079096.3 gal
